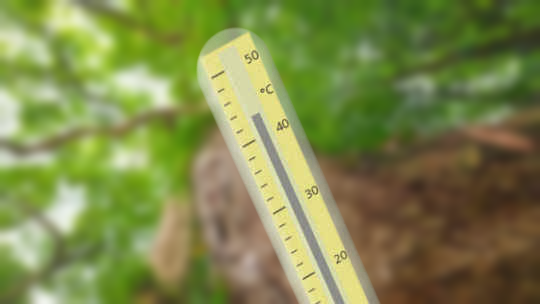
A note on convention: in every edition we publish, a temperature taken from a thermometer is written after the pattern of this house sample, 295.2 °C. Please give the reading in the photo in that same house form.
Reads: 43 °C
